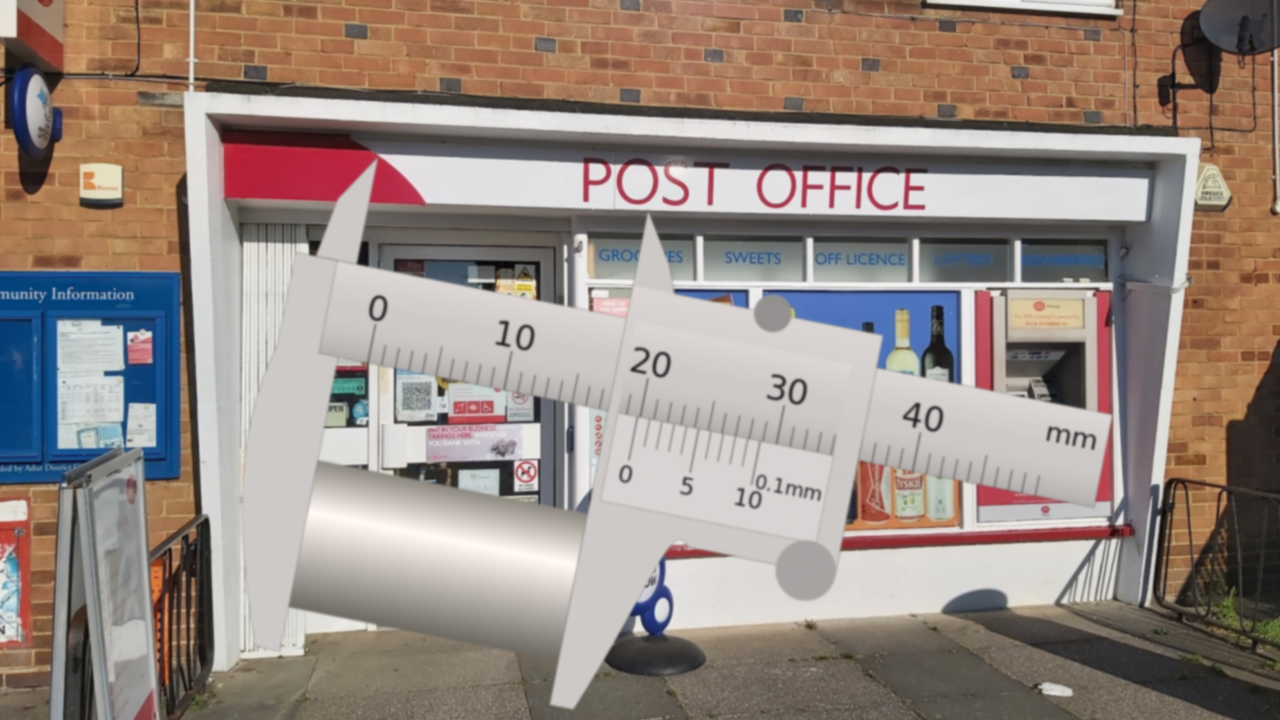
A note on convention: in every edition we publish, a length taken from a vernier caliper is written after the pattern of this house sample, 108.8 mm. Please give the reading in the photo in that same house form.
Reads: 19.8 mm
